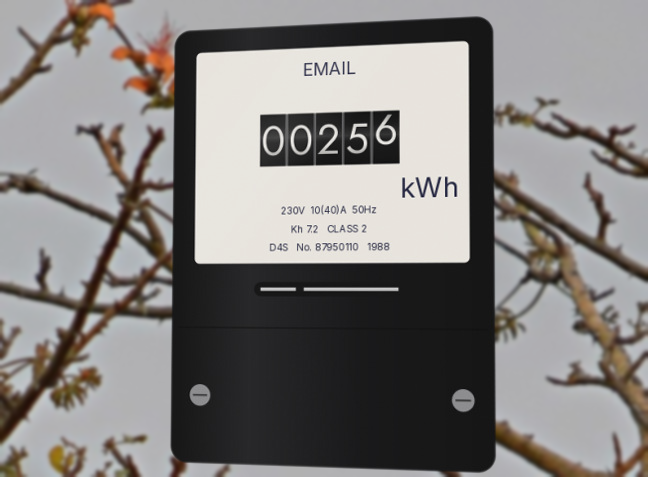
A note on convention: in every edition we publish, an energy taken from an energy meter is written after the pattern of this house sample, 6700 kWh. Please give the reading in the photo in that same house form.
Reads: 256 kWh
